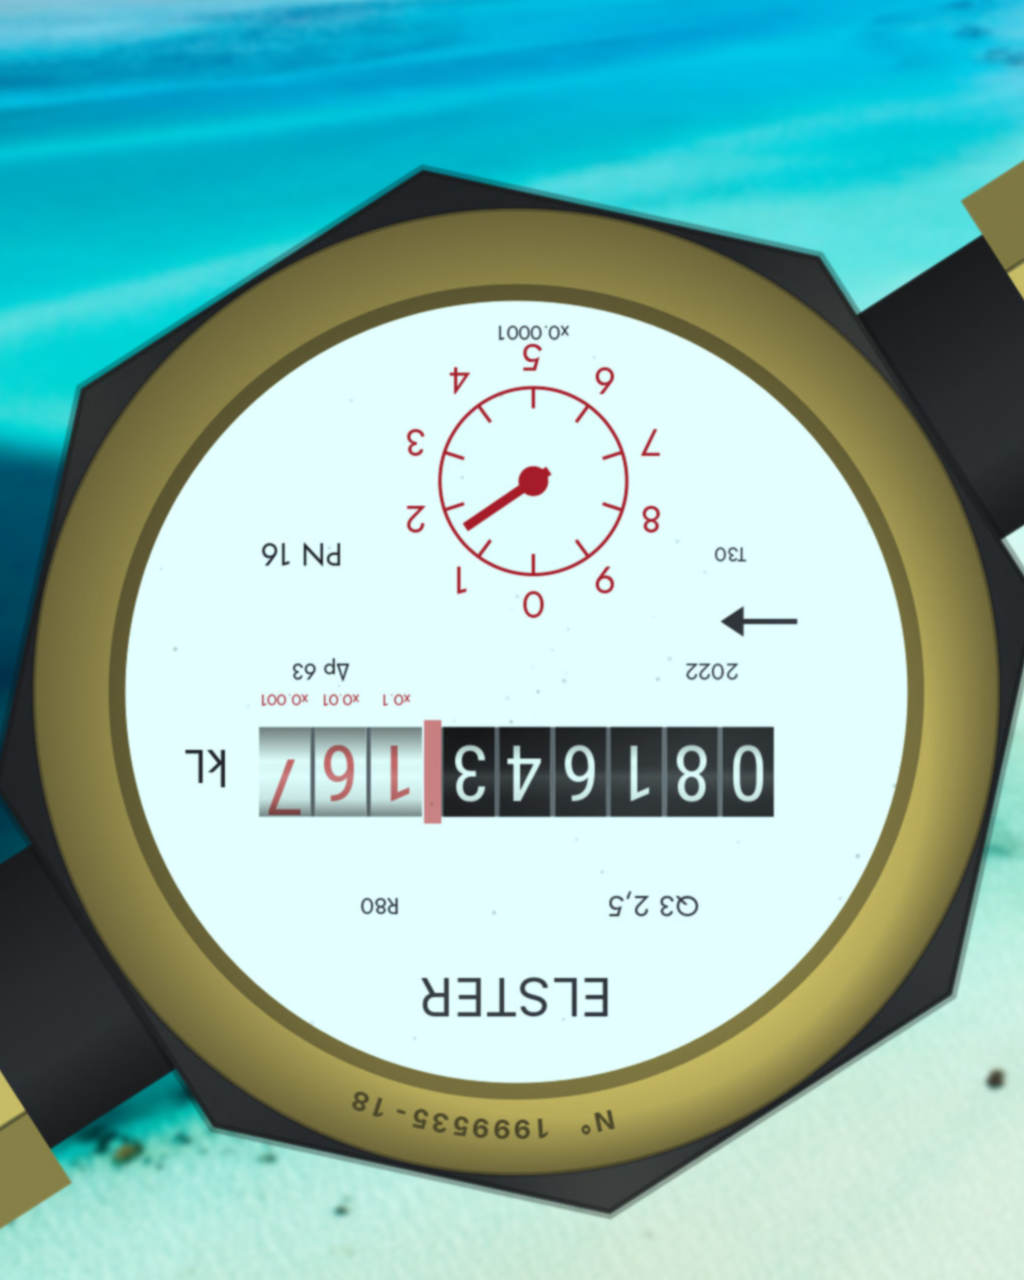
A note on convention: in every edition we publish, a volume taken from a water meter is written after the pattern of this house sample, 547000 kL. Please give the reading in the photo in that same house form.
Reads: 81643.1671 kL
